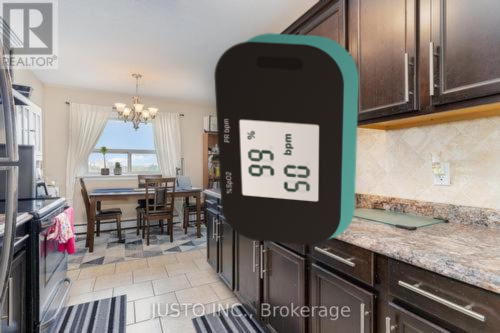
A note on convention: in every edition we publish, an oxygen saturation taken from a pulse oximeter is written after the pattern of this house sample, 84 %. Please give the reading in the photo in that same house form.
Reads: 99 %
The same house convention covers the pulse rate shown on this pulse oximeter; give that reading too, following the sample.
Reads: 50 bpm
